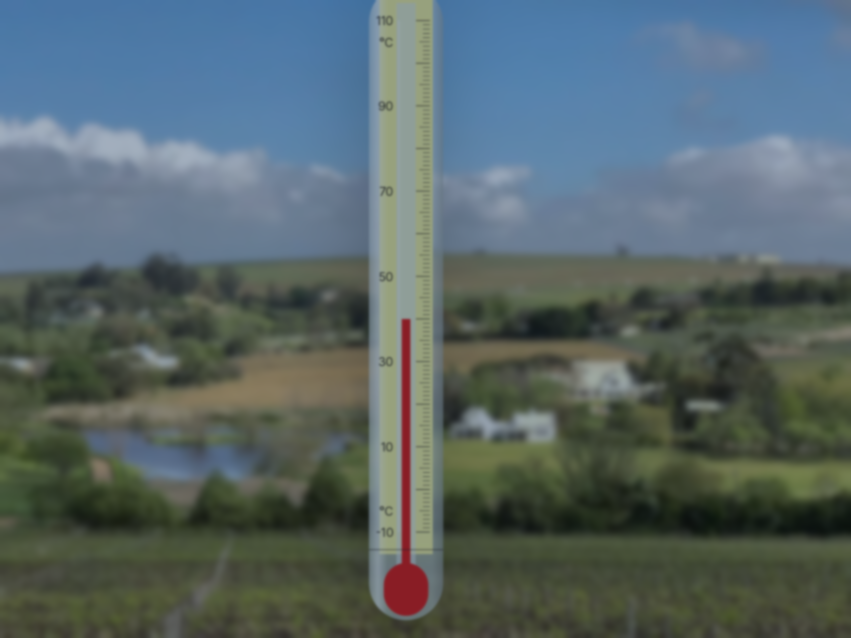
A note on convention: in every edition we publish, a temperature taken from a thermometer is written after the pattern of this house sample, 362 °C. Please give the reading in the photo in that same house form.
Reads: 40 °C
